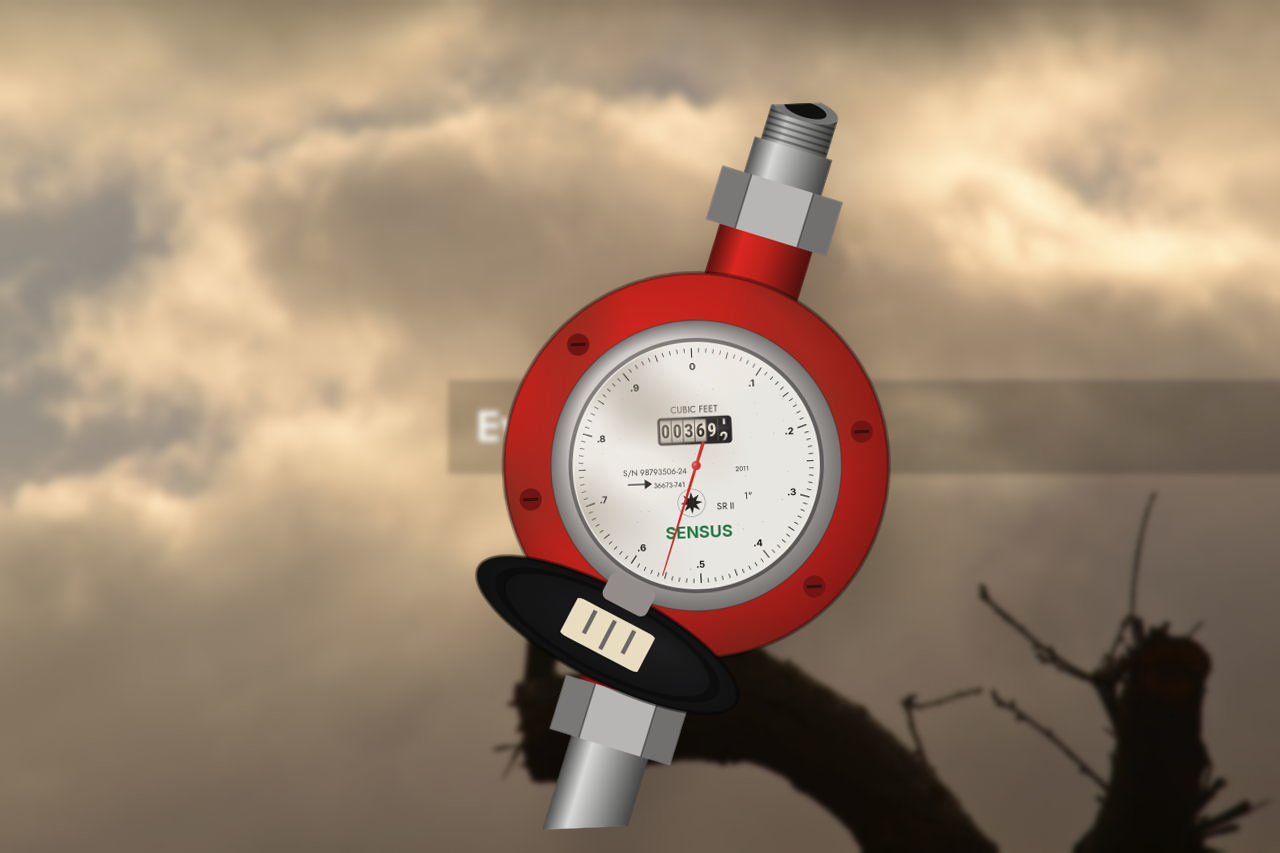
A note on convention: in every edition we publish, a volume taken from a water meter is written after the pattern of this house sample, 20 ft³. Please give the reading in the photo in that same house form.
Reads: 3691.55 ft³
